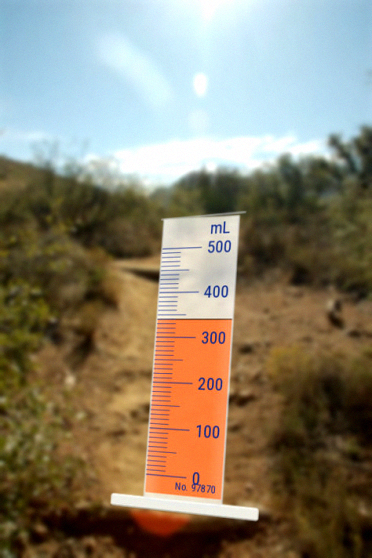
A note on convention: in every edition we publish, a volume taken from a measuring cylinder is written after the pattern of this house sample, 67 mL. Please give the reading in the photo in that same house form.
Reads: 340 mL
